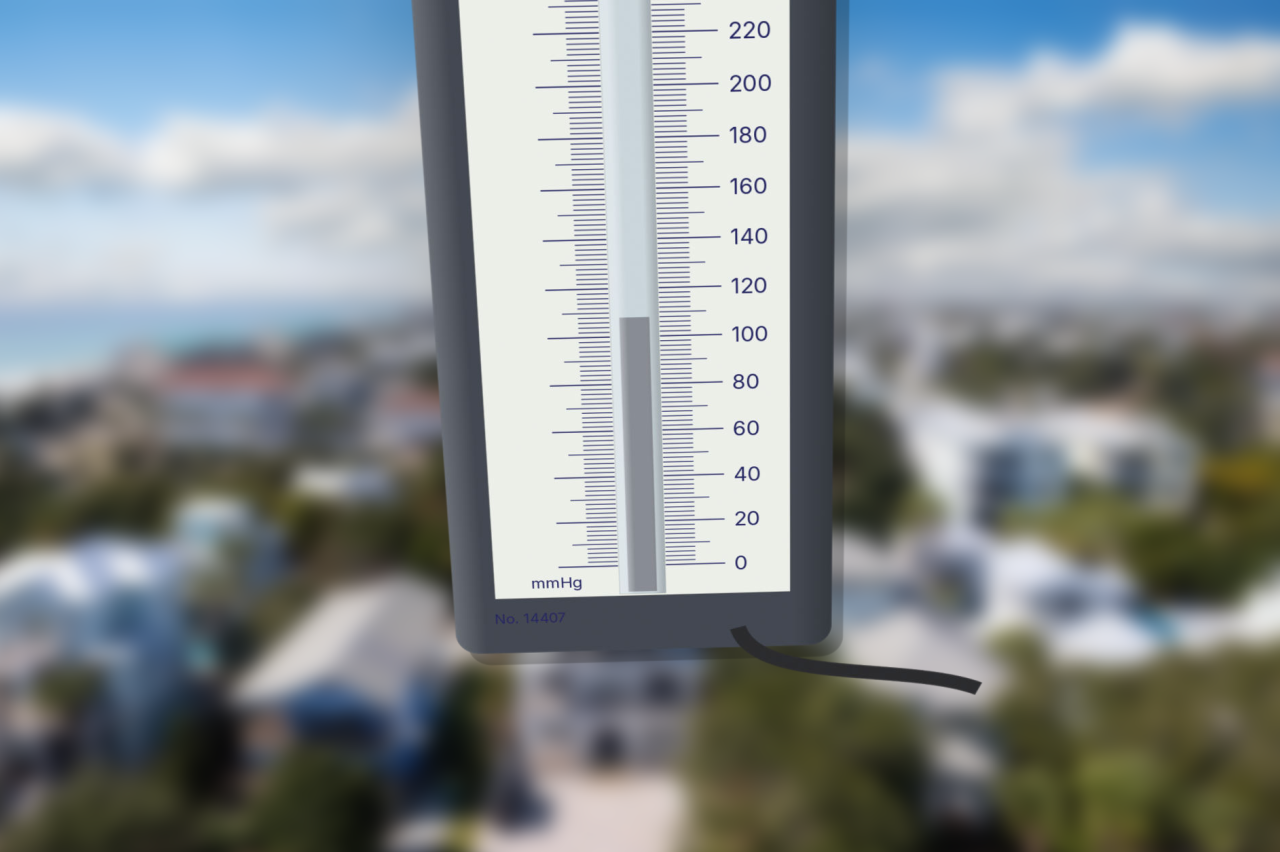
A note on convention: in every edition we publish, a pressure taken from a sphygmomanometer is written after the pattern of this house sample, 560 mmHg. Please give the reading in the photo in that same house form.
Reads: 108 mmHg
